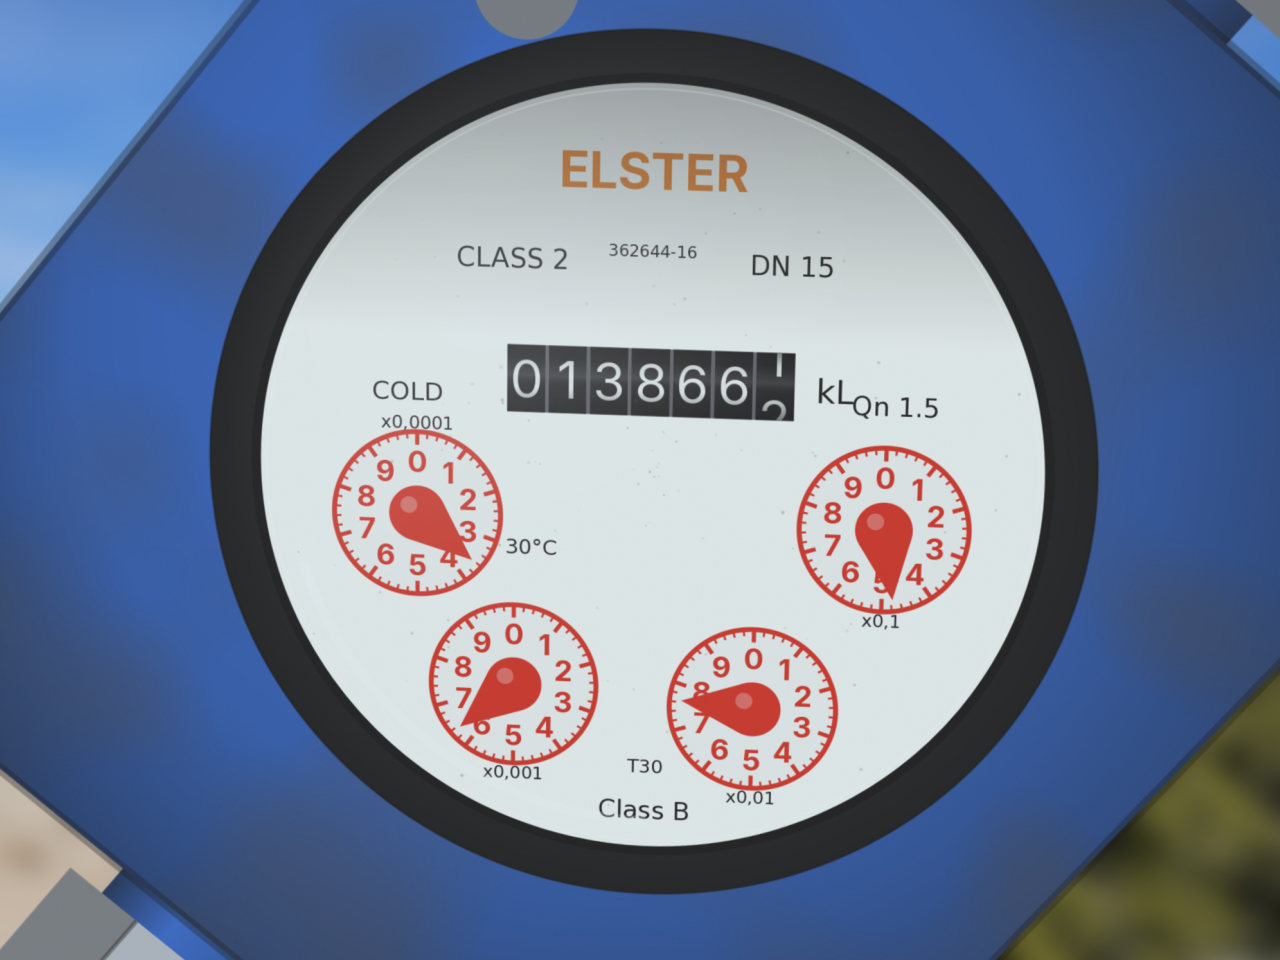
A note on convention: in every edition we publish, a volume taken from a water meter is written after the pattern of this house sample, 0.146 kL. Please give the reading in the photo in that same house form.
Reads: 138661.4763 kL
